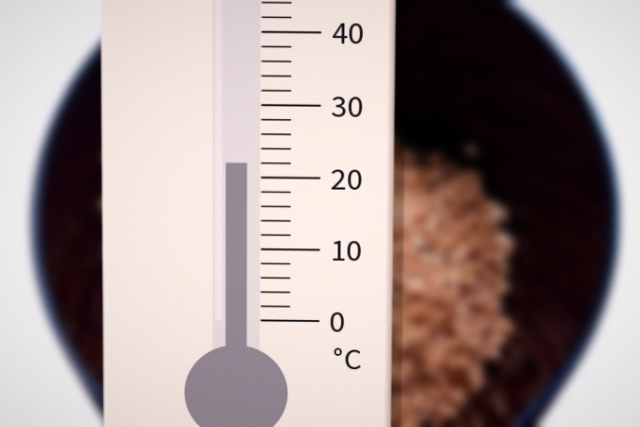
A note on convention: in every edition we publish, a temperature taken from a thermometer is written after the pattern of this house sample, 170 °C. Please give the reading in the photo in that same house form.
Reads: 22 °C
